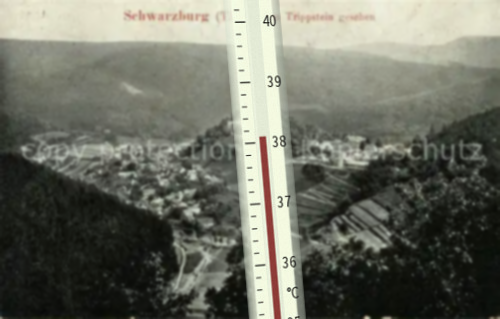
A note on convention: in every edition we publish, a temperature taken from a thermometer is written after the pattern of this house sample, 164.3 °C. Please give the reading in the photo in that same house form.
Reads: 38.1 °C
